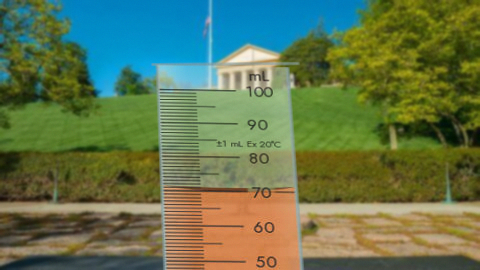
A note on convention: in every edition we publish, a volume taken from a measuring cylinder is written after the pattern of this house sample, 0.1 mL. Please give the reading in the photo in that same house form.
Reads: 70 mL
